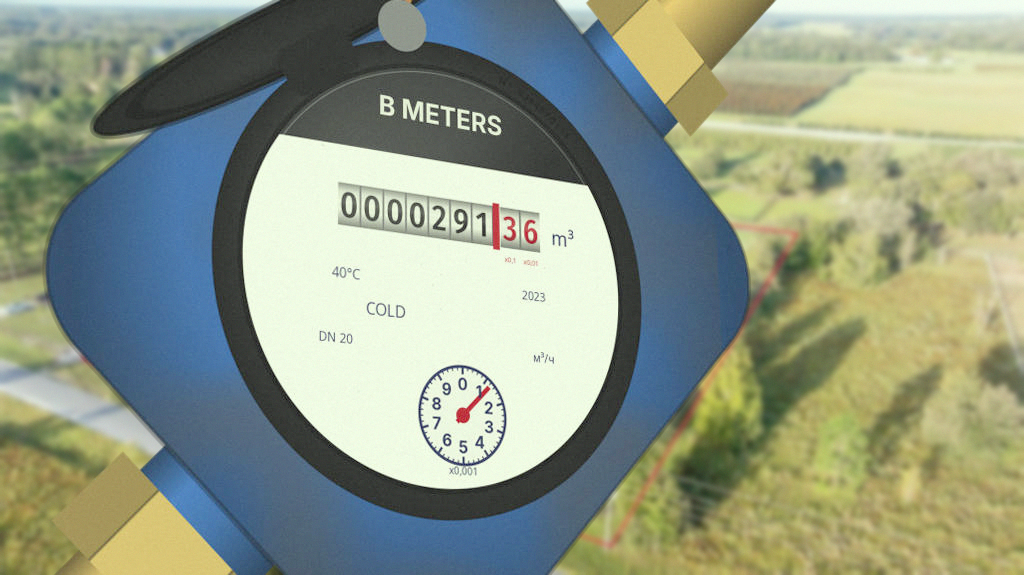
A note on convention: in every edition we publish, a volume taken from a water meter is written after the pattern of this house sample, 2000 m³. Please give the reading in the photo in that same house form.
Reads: 291.361 m³
